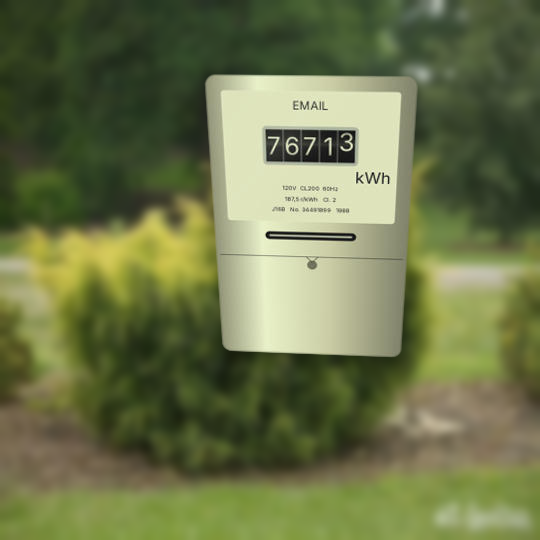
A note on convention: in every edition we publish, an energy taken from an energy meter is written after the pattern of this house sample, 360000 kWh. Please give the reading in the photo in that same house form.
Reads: 76713 kWh
